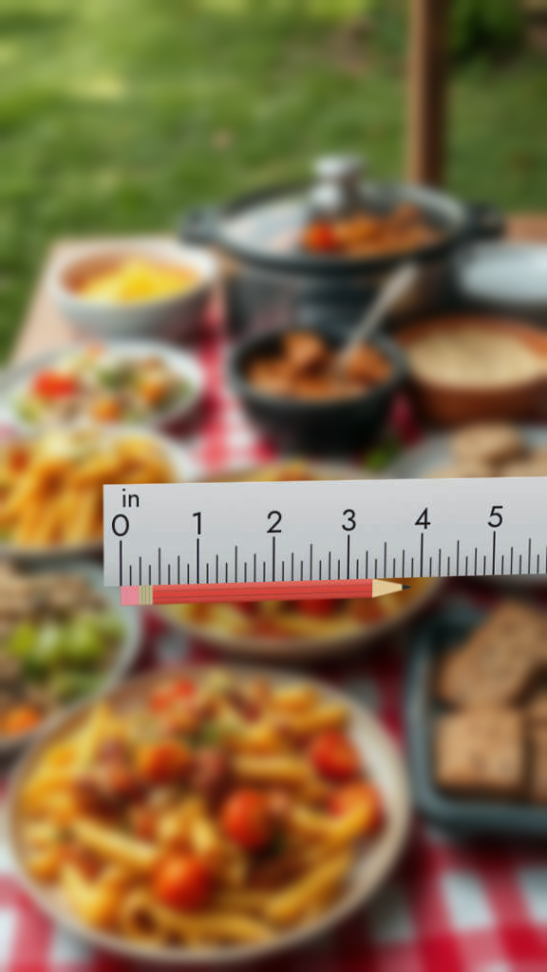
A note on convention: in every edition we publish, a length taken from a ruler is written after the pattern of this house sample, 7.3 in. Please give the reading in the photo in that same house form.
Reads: 3.875 in
